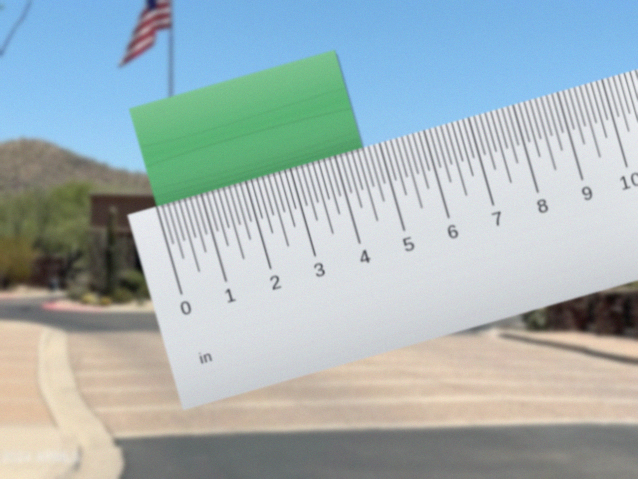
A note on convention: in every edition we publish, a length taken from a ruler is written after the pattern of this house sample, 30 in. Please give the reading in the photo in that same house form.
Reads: 4.625 in
